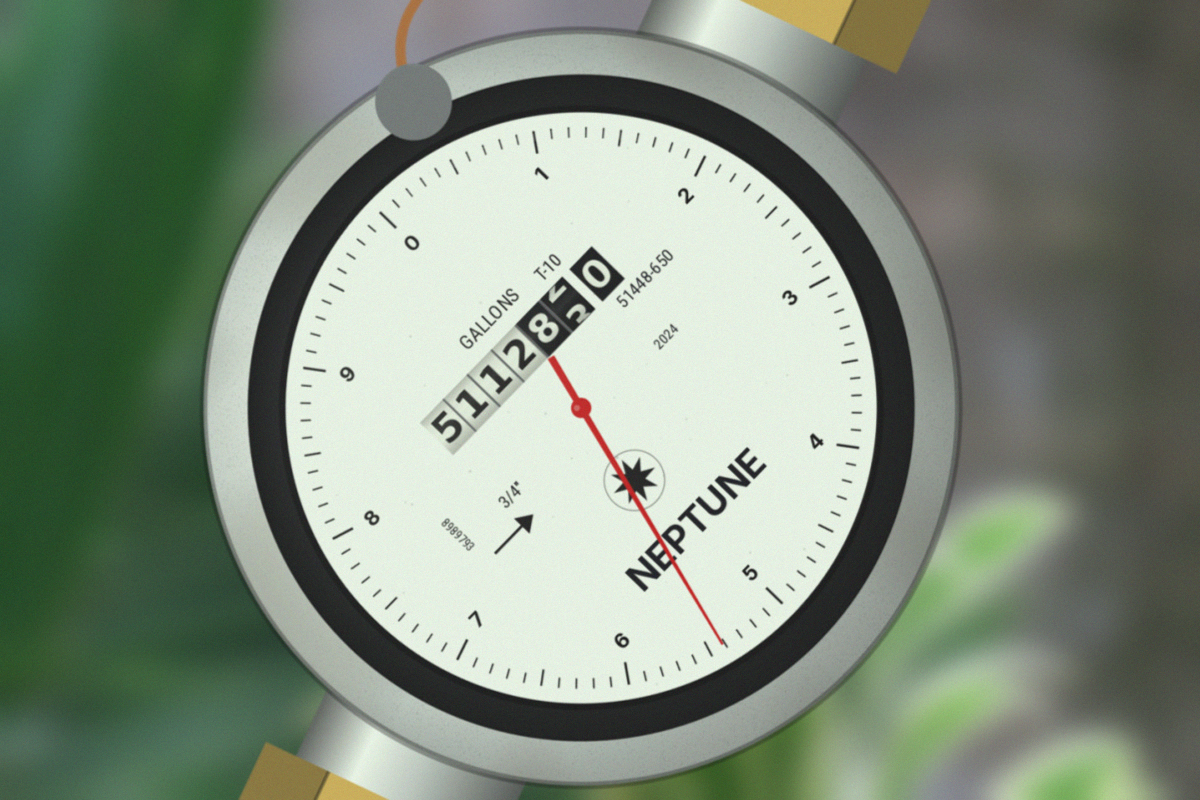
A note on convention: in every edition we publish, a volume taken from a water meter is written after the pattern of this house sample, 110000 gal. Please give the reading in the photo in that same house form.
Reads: 5112825.4 gal
